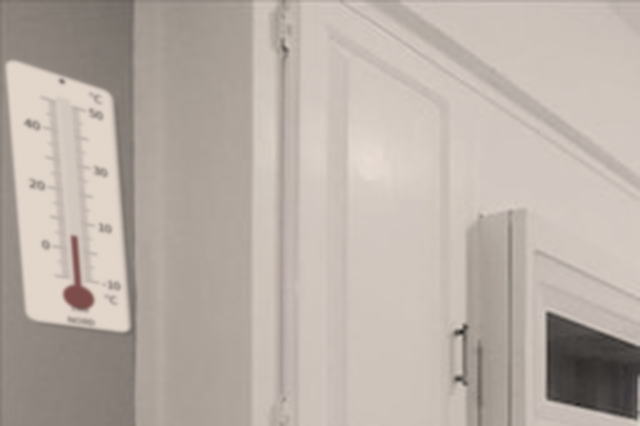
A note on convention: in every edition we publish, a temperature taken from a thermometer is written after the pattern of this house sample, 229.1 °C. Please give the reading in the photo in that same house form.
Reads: 5 °C
